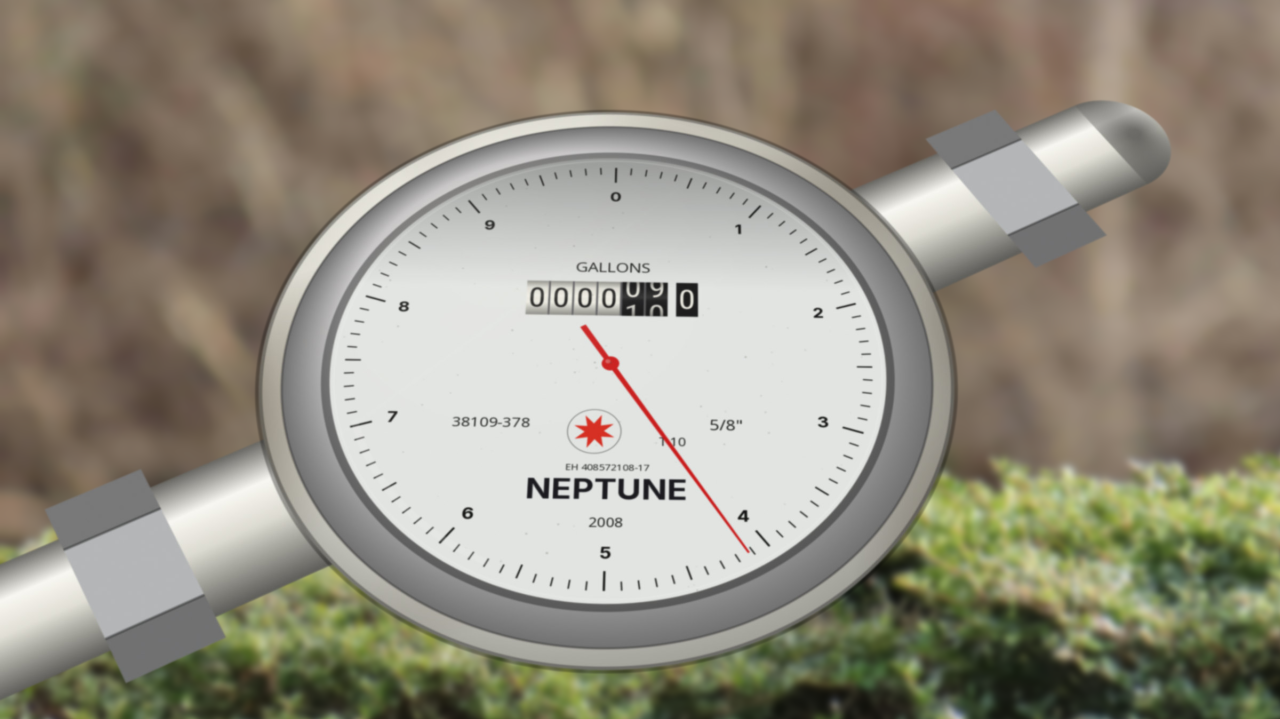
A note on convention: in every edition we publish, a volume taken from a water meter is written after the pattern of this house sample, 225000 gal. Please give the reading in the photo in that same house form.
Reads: 94.1 gal
